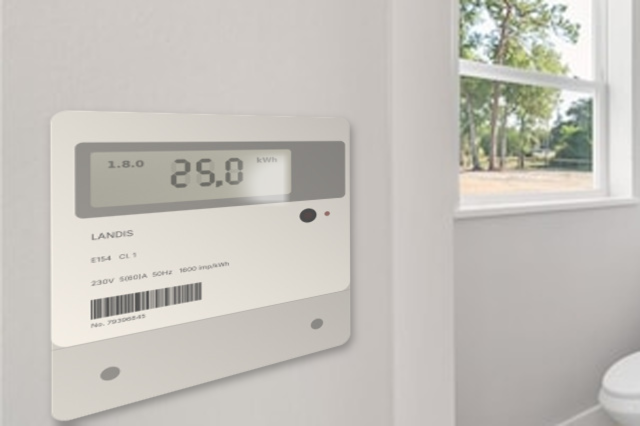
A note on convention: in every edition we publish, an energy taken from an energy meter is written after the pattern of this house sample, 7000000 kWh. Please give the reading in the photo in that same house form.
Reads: 25.0 kWh
